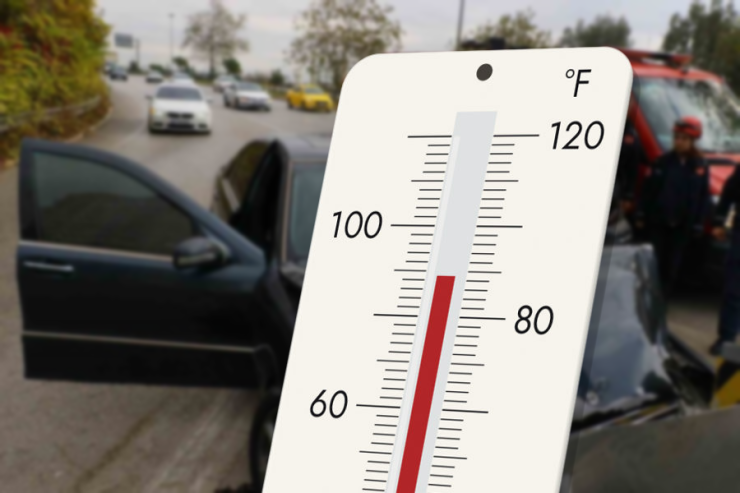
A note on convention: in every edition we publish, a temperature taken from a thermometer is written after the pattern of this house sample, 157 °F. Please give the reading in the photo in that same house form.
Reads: 89 °F
